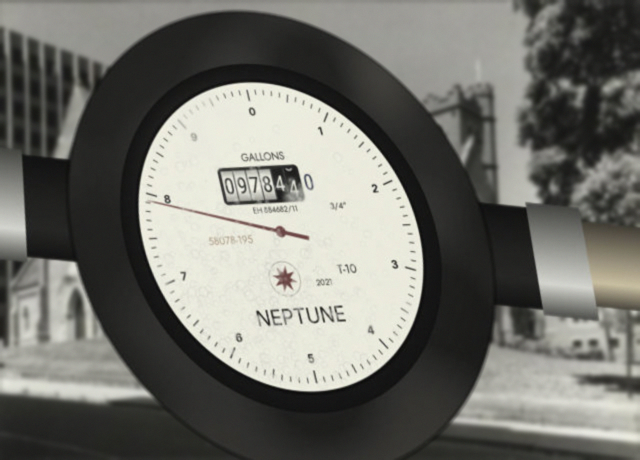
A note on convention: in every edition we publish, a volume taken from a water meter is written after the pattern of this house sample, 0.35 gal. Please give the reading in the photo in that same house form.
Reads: 978437.9 gal
